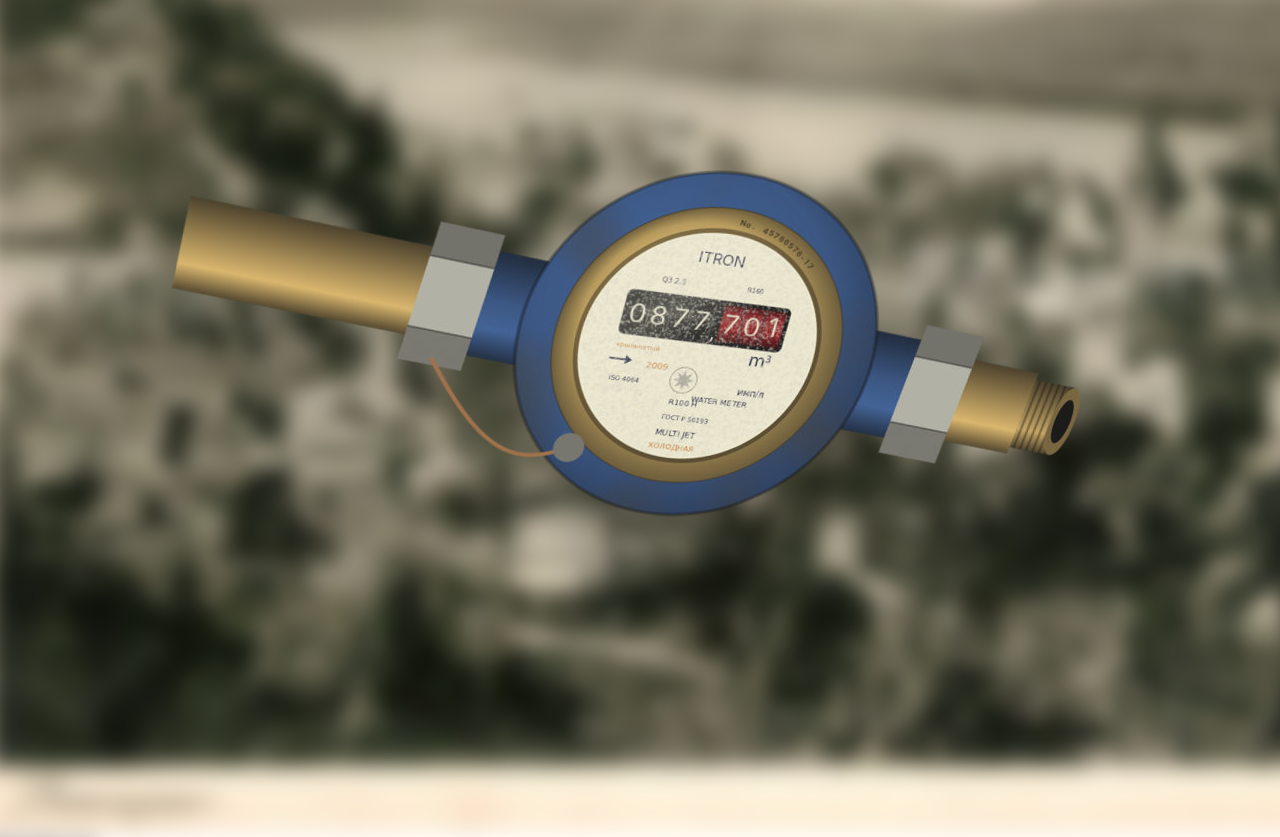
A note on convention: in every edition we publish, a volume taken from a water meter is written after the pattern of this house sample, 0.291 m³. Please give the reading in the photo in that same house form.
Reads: 877.701 m³
